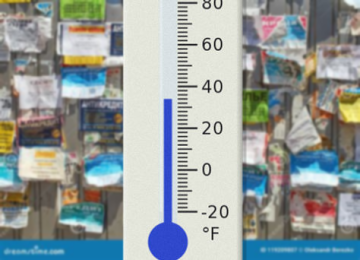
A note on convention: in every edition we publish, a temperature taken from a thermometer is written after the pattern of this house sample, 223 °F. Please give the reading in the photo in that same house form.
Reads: 34 °F
